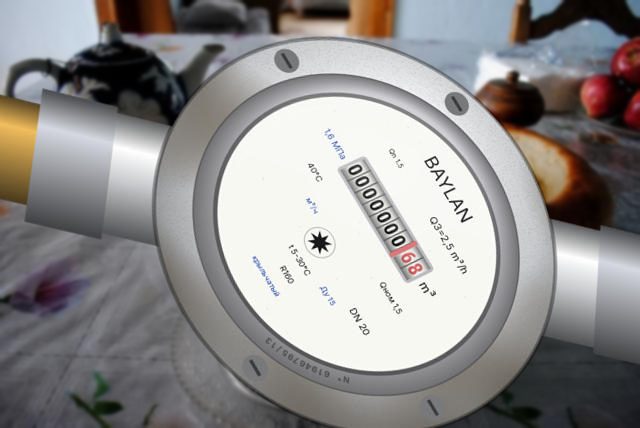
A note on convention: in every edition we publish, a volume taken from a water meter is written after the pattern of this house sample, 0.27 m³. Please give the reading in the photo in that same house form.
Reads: 0.68 m³
